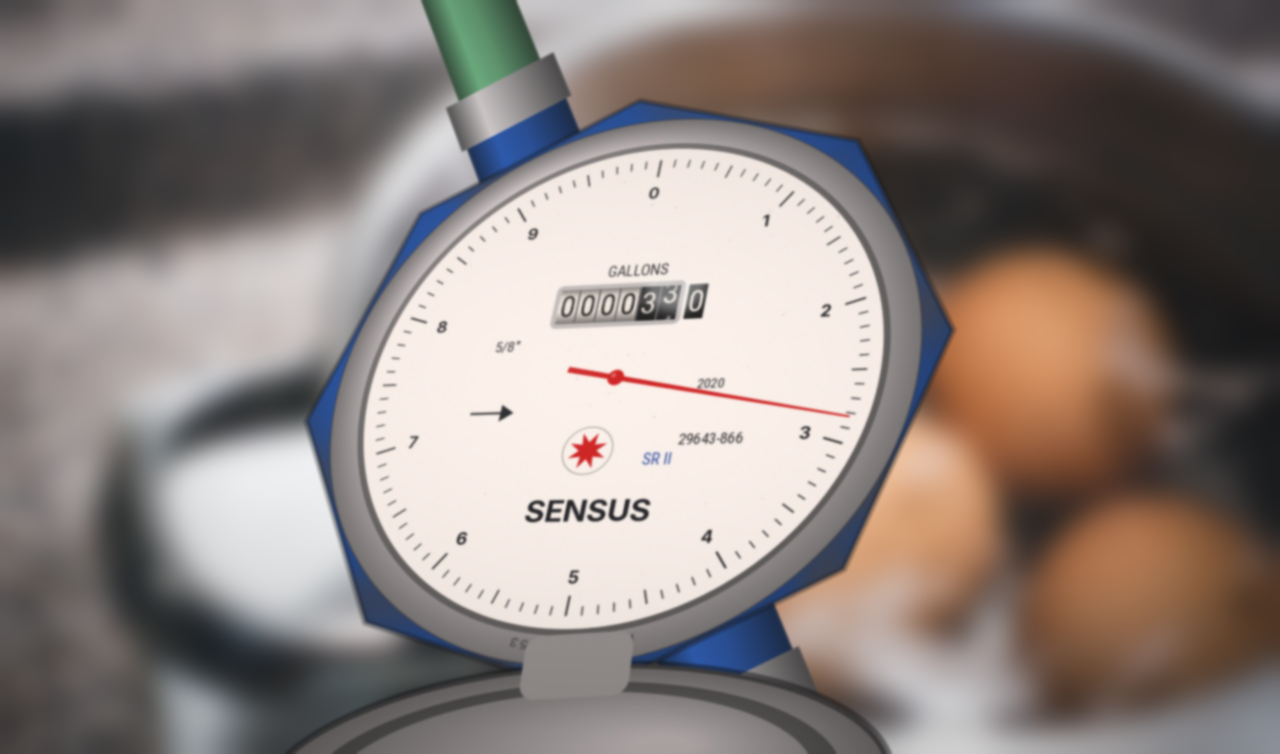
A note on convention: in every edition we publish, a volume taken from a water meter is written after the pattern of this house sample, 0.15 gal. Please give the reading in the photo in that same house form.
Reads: 332.8 gal
